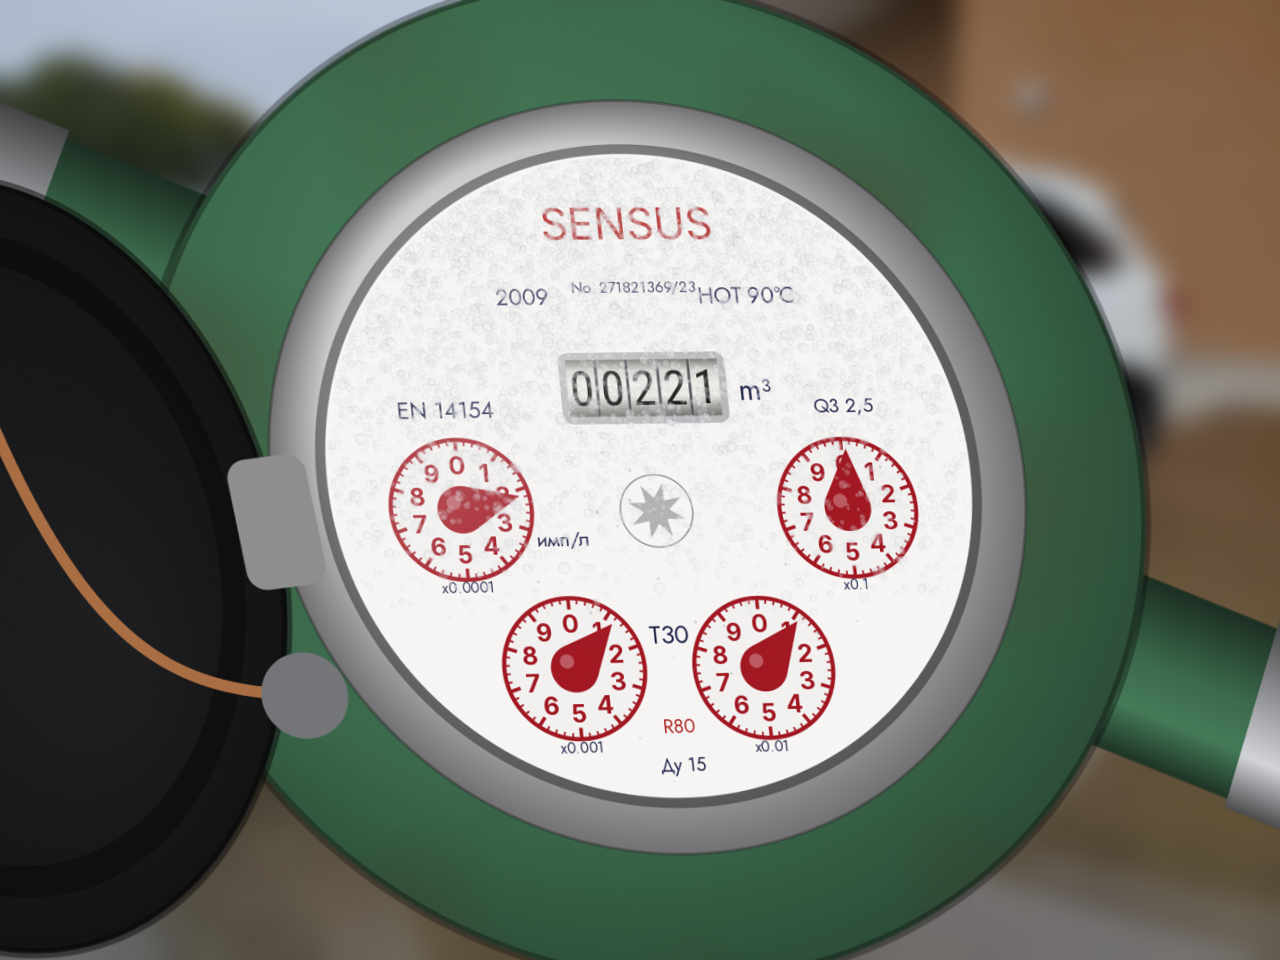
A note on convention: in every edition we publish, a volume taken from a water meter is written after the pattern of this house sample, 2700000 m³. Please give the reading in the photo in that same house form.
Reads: 221.0112 m³
